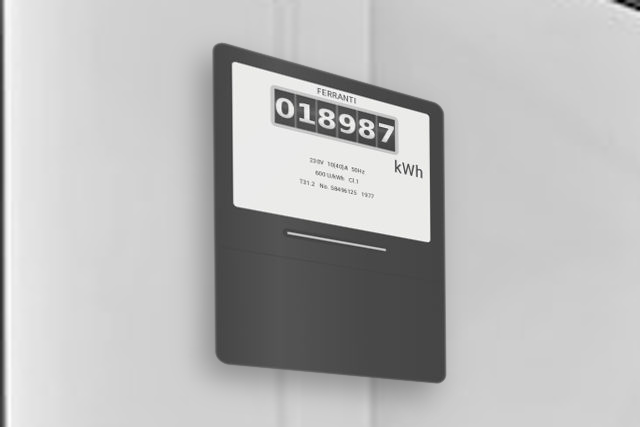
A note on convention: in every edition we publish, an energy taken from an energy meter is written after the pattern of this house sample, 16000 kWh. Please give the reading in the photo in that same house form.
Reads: 18987 kWh
